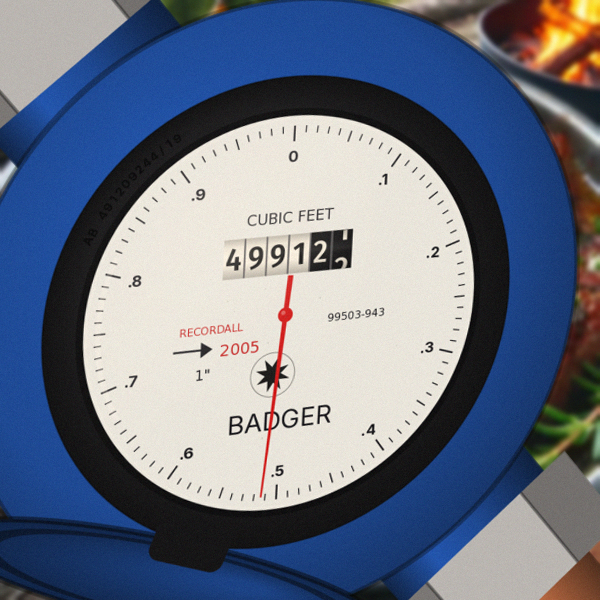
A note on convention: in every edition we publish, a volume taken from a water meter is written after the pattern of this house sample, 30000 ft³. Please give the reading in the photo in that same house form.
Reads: 499121.51 ft³
